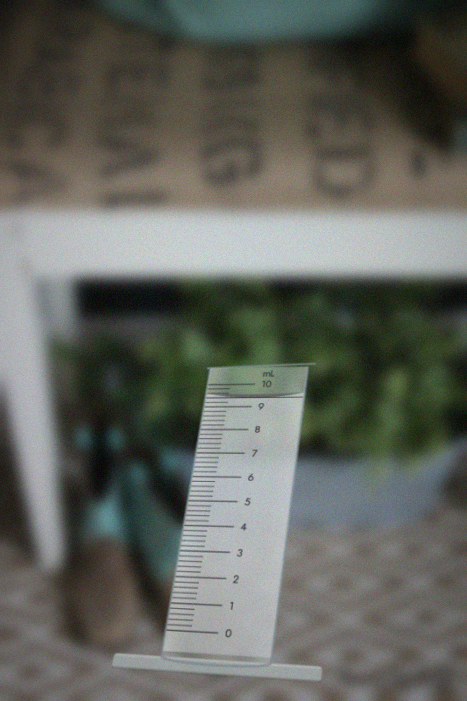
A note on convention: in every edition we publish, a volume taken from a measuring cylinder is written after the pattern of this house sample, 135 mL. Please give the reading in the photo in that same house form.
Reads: 9.4 mL
